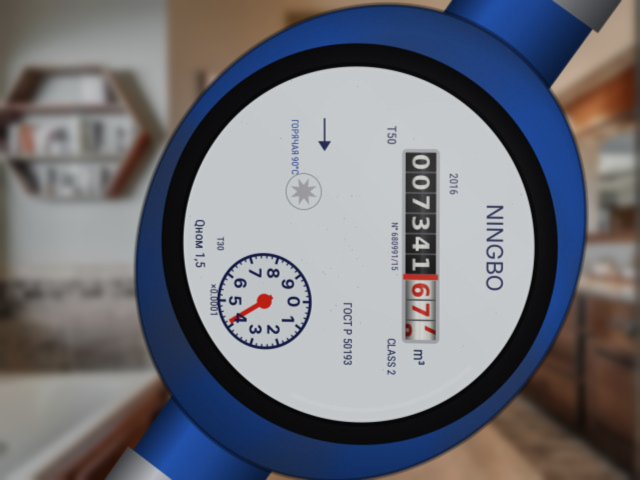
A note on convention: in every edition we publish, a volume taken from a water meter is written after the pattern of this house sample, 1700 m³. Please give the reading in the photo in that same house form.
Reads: 7341.6774 m³
